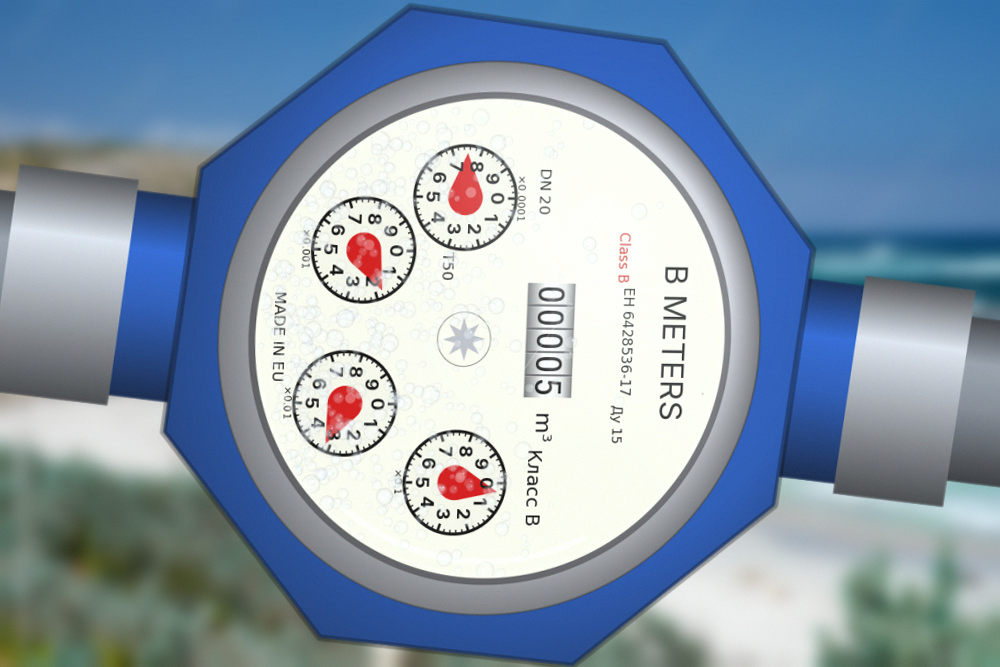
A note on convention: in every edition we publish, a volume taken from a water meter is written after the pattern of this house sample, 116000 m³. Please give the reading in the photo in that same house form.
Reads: 5.0317 m³
